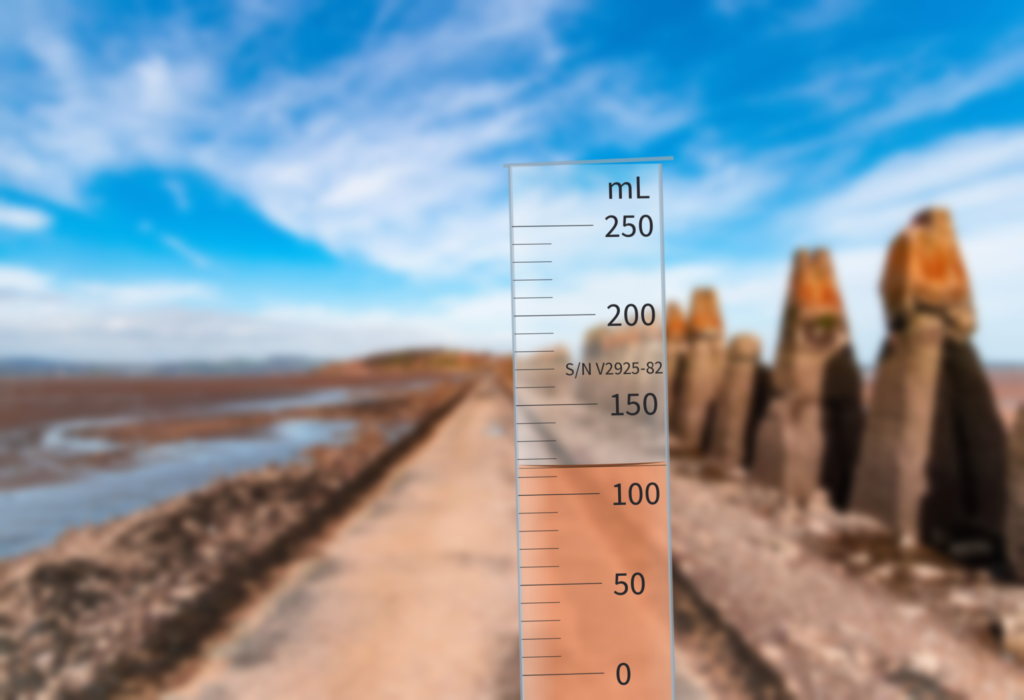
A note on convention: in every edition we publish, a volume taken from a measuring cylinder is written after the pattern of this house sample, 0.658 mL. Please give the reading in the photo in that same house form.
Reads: 115 mL
